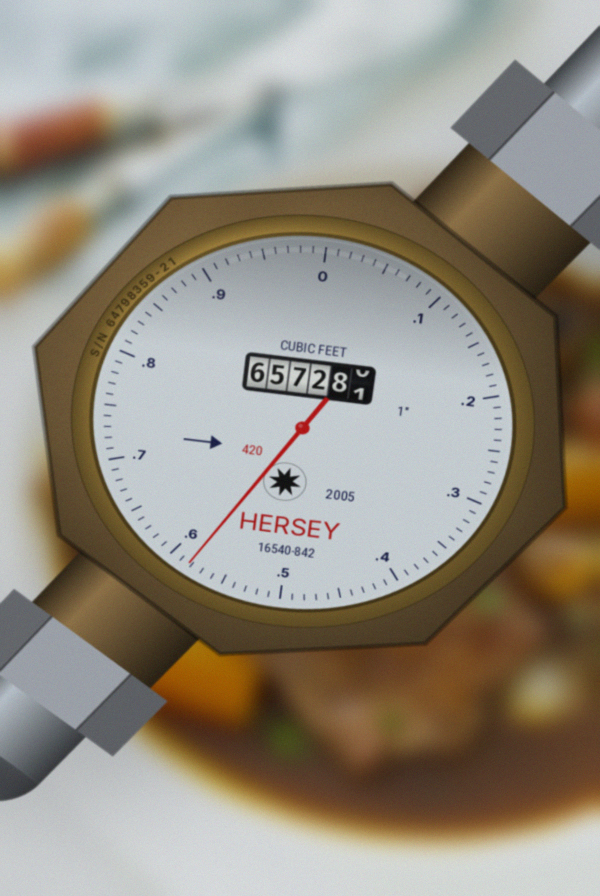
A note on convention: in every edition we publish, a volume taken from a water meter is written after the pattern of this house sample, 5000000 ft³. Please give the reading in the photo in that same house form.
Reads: 657280.58 ft³
